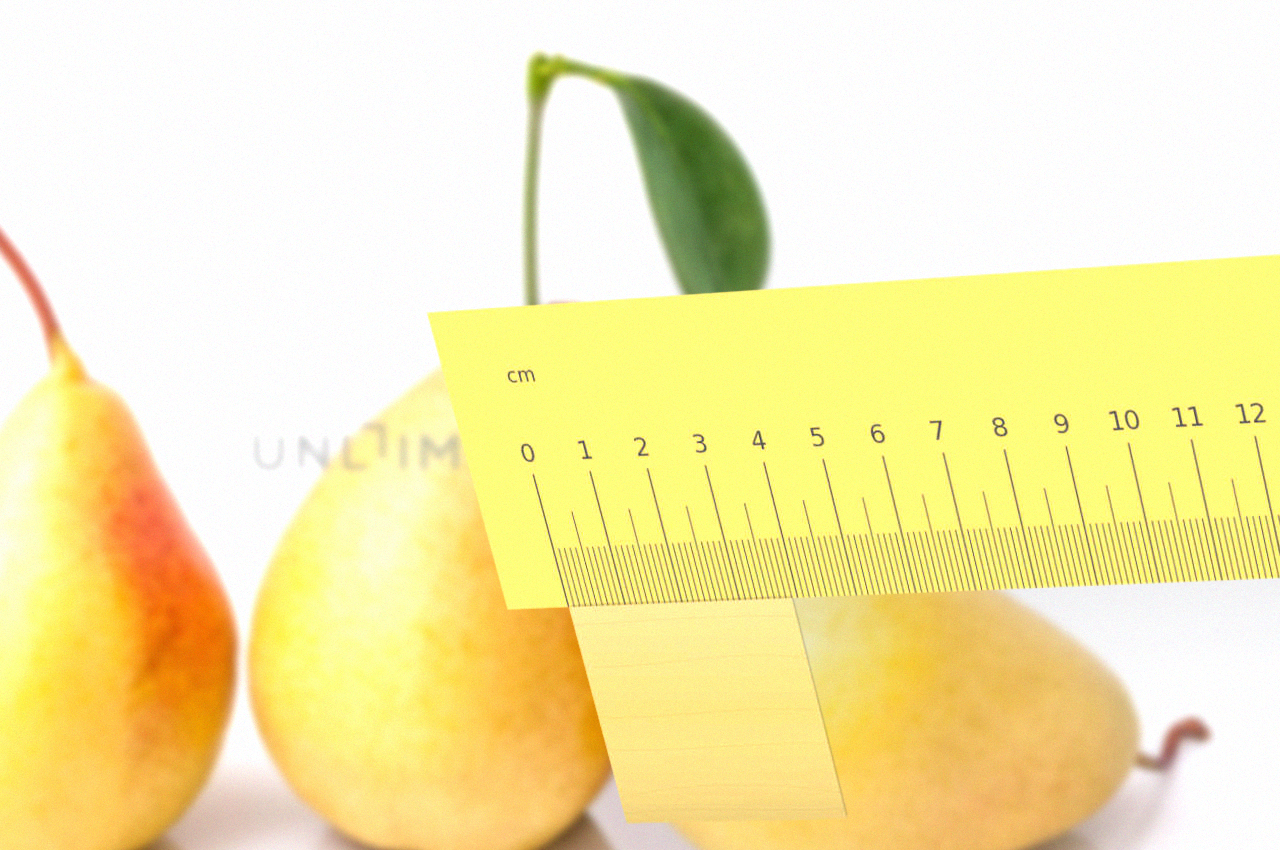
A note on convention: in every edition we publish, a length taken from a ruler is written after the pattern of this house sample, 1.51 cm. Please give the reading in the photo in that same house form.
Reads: 3.9 cm
